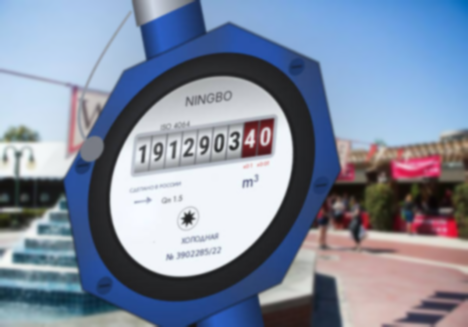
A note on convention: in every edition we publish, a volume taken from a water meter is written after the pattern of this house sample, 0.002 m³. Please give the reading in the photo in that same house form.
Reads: 1912903.40 m³
